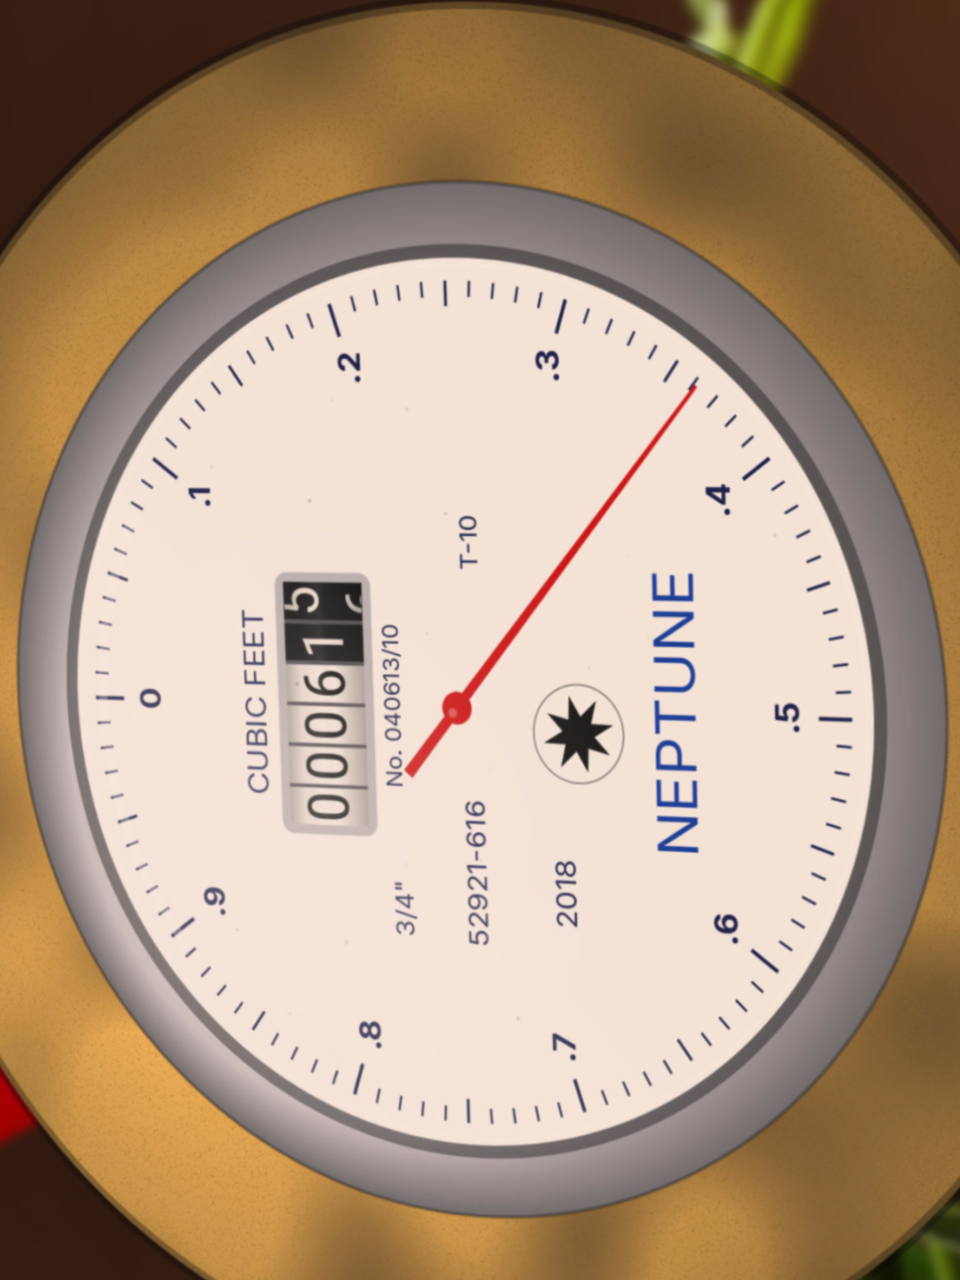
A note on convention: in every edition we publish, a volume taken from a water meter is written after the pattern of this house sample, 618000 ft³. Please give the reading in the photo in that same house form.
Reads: 615.36 ft³
